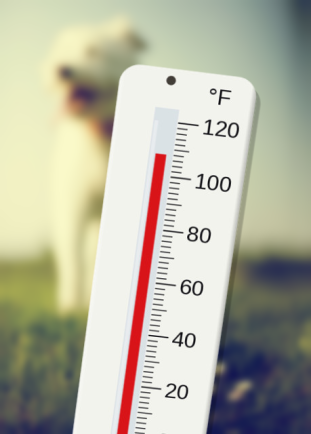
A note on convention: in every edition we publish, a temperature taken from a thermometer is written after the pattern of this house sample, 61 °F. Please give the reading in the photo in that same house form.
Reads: 108 °F
